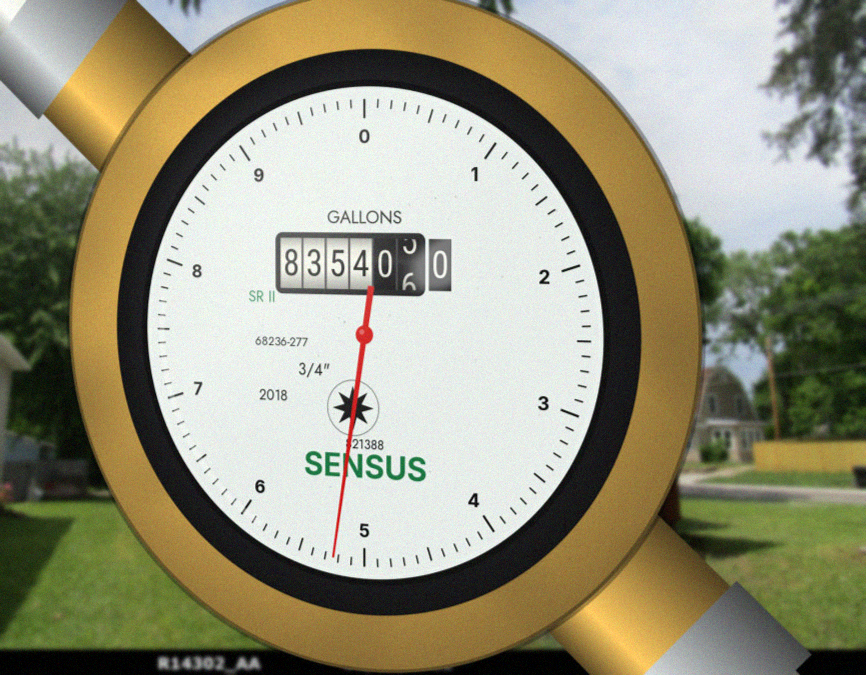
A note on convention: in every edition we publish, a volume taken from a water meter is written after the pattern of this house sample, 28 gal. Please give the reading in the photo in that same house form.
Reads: 8354055.2 gal
